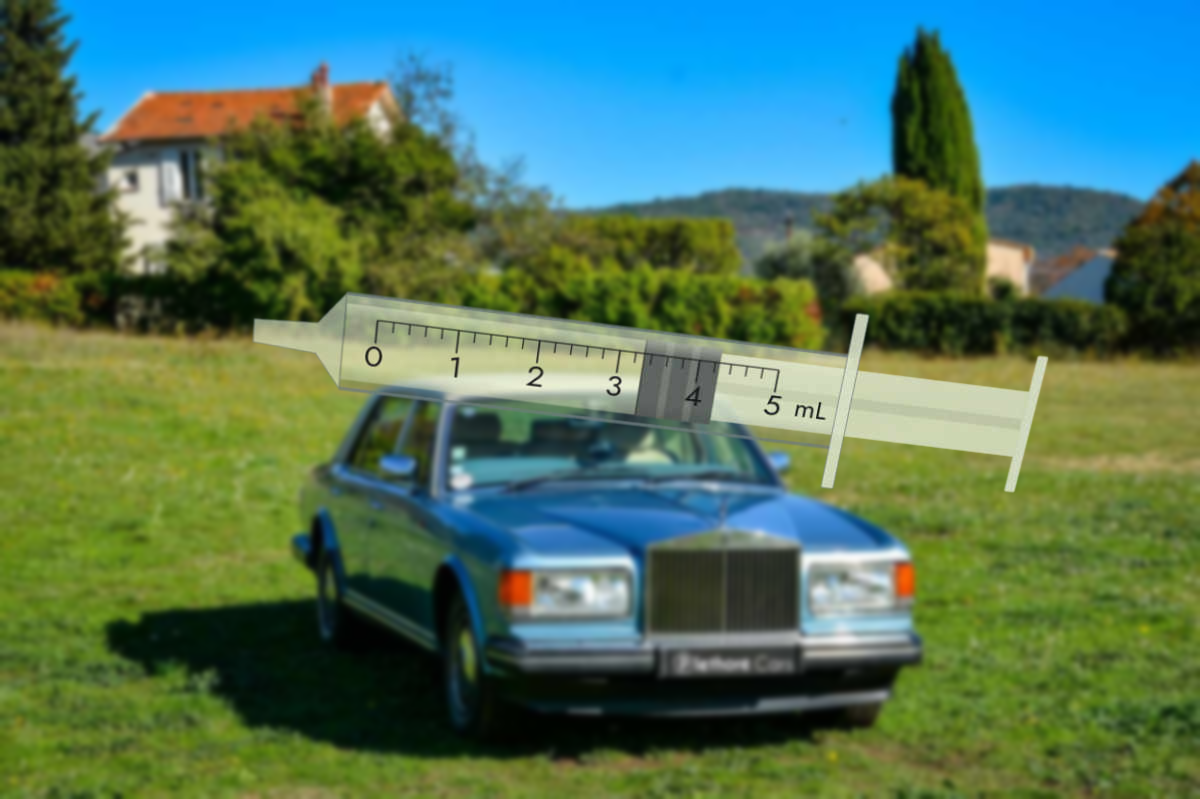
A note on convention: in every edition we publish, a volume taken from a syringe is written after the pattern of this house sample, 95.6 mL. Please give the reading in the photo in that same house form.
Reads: 3.3 mL
